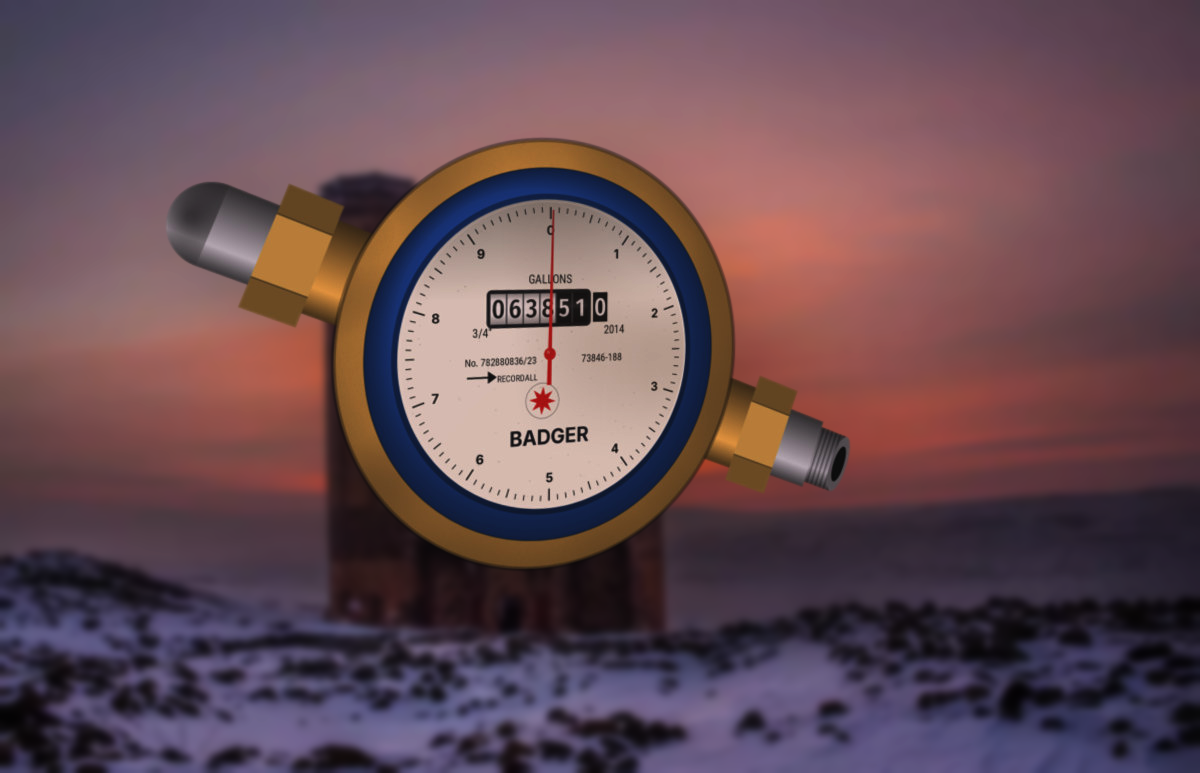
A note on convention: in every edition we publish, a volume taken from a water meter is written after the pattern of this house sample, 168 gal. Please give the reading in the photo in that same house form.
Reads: 638510.0 gal
